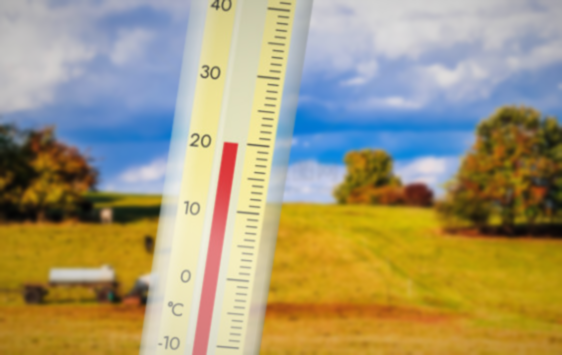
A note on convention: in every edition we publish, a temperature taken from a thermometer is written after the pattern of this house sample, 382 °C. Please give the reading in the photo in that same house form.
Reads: 20 °C
